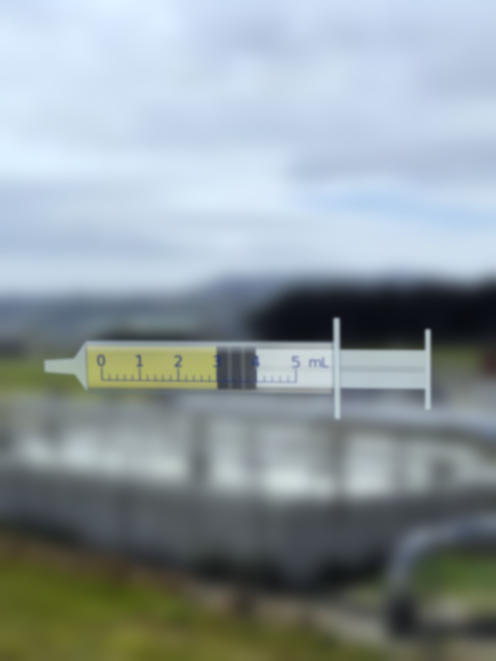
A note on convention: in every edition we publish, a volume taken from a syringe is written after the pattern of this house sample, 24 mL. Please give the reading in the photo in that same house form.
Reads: 3 mL
